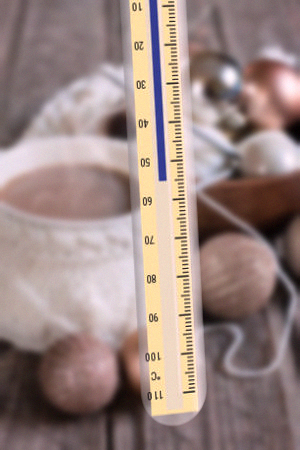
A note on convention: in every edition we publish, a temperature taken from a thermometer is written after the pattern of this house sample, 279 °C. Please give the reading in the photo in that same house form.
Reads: 55 °C
